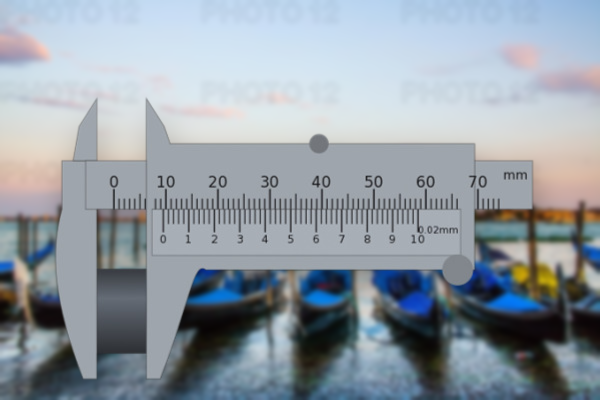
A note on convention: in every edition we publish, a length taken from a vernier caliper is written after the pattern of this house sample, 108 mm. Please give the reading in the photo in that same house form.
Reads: 9.5 mm
